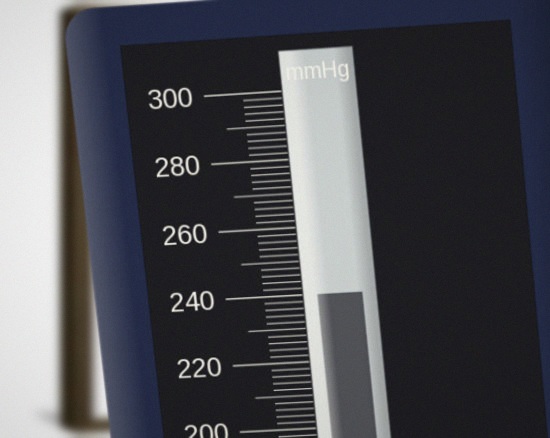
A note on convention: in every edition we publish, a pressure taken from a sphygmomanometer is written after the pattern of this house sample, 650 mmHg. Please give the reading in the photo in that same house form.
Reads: 240 mmHg
